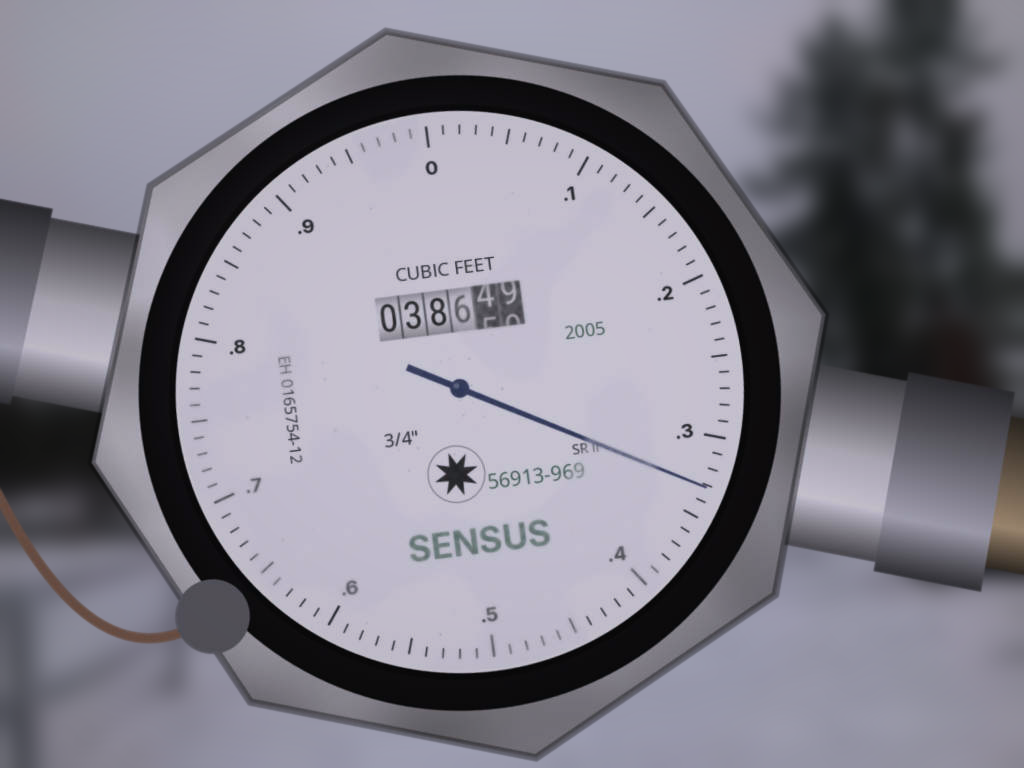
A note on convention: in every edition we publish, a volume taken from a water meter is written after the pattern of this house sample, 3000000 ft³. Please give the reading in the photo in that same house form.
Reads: 38649.33 ft³
